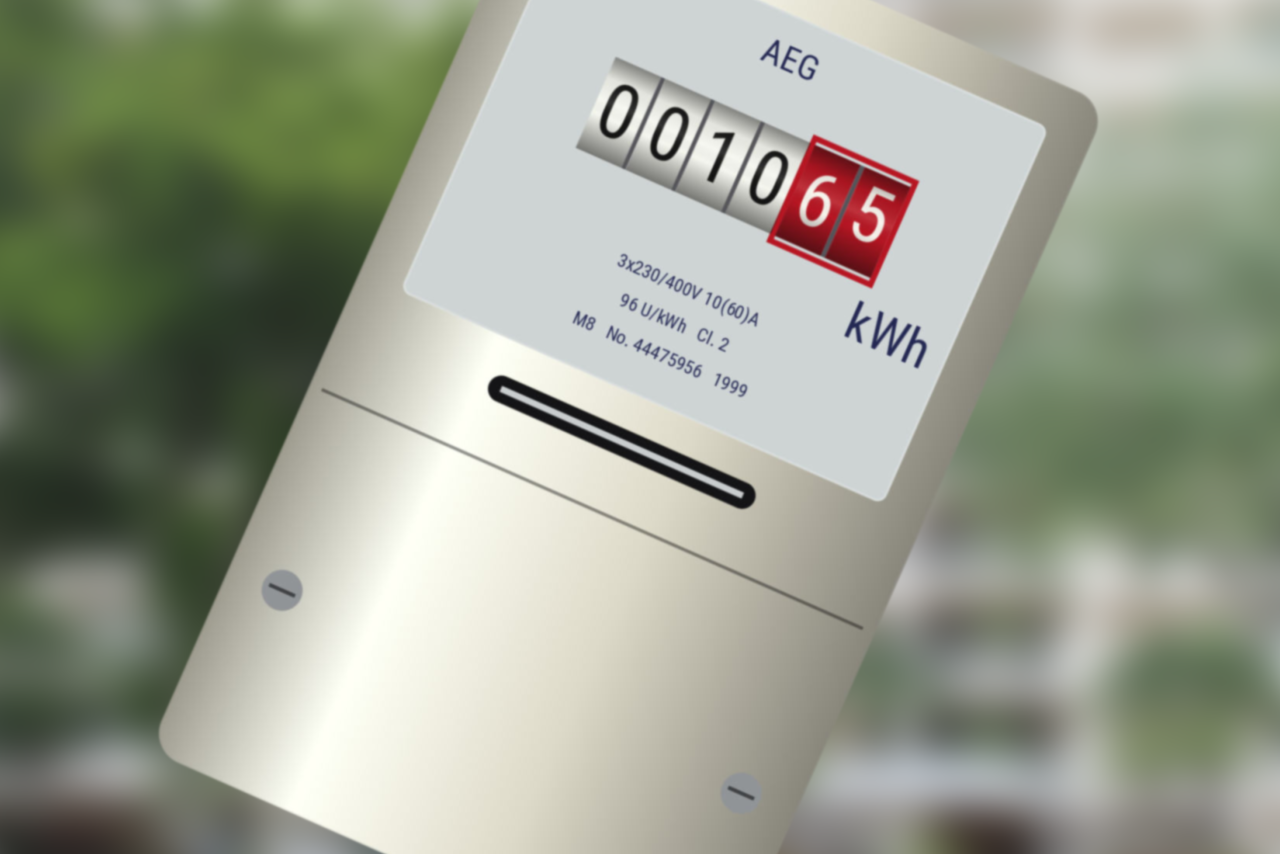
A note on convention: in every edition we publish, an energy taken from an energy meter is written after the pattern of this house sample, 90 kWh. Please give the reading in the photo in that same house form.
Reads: 10.65 kWh
